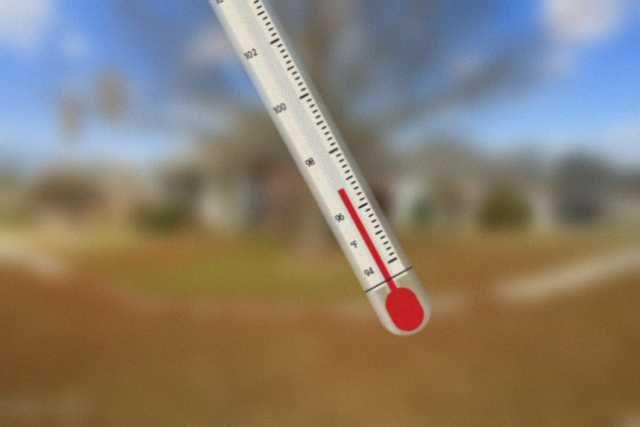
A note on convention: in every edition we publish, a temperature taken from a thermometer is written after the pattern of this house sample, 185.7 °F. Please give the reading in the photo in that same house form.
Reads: 96.8 °F
